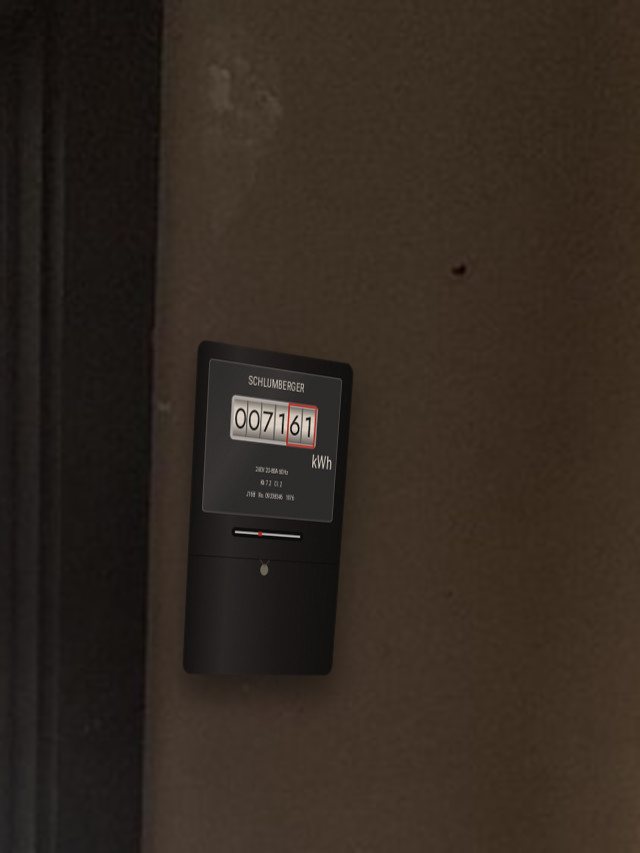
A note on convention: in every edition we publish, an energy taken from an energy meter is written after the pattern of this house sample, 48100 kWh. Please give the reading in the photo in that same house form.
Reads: 71.61 kWh
